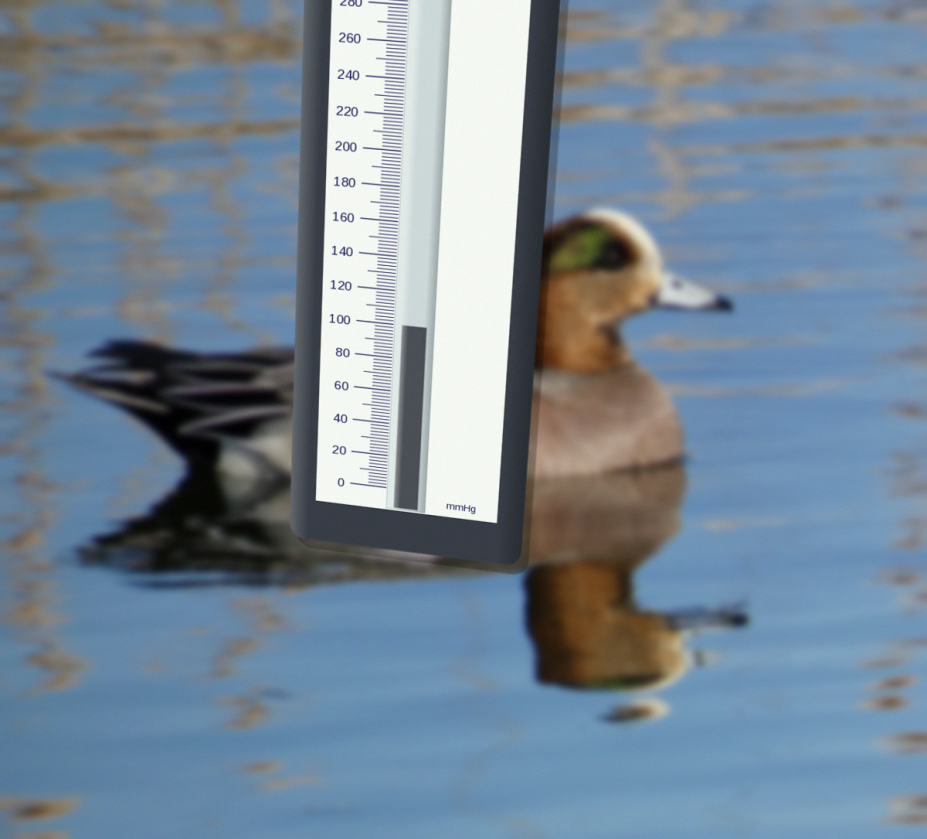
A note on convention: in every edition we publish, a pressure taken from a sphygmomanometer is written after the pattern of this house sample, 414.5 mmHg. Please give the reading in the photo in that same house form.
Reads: 100 mmHg
